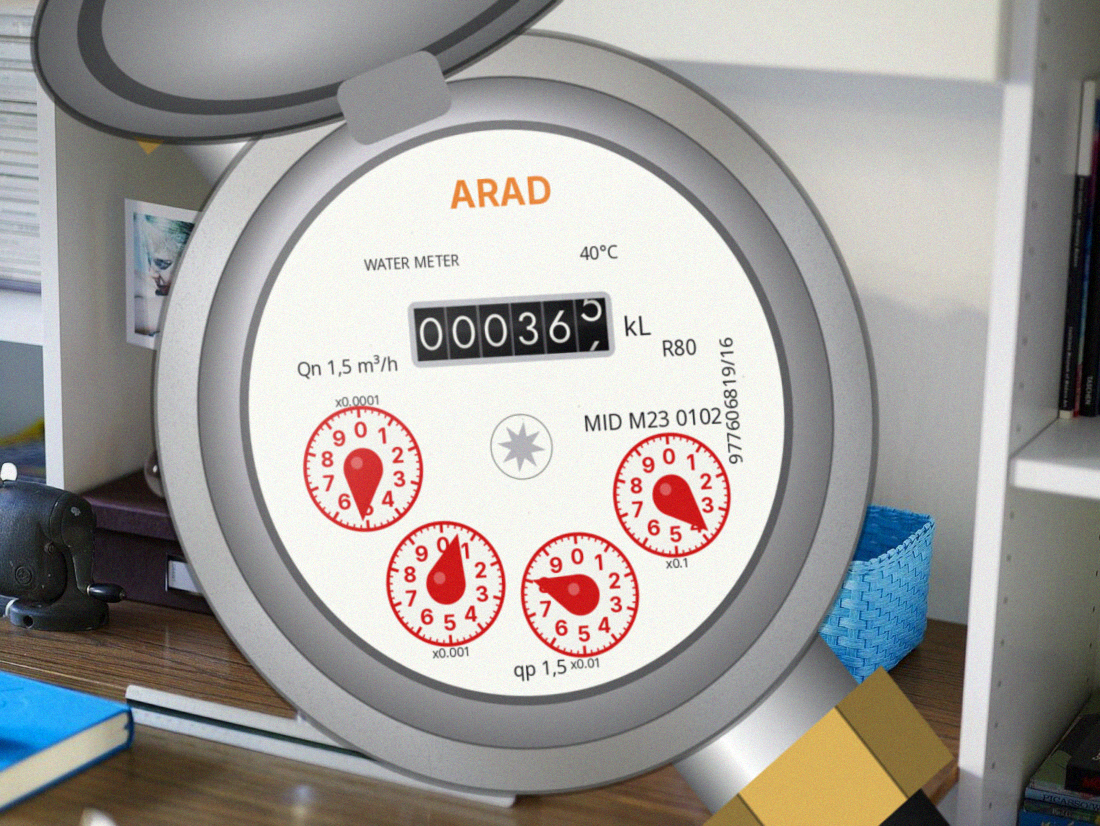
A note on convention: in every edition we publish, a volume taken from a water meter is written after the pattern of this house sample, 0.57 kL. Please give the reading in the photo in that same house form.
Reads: 365.3805 kL
